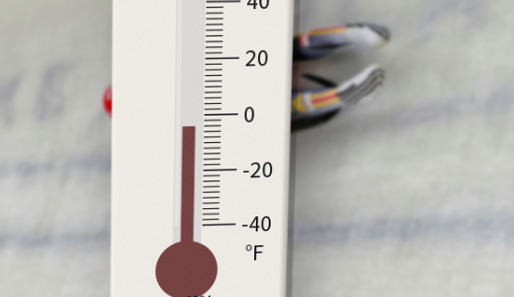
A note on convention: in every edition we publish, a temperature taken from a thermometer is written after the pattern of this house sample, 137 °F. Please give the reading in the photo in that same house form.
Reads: -4 °F
